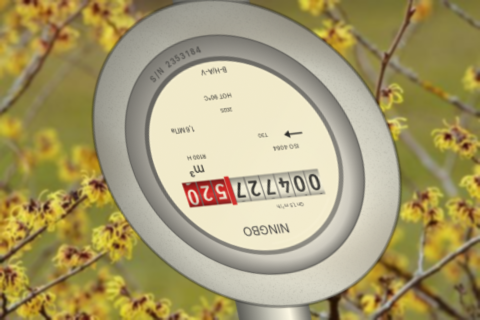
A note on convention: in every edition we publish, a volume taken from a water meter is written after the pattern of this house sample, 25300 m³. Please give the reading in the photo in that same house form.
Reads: 4727.520 m³
